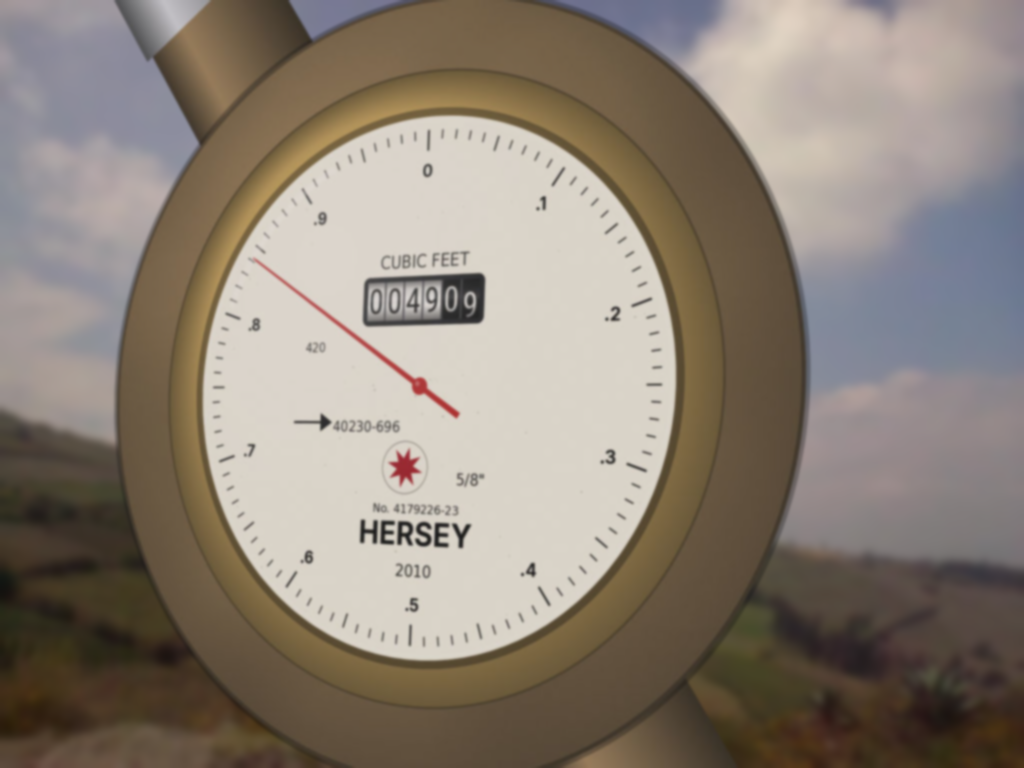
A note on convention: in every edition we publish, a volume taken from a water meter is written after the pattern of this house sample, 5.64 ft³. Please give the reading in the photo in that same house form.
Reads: 4908.84 ft³
